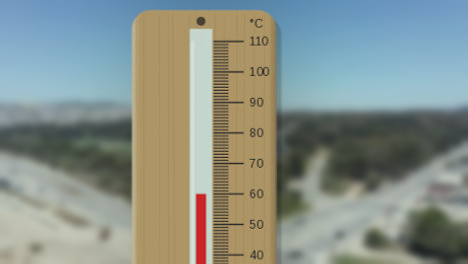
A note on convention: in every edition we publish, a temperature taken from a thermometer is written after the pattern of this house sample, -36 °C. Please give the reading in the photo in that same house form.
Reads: 60 °C
